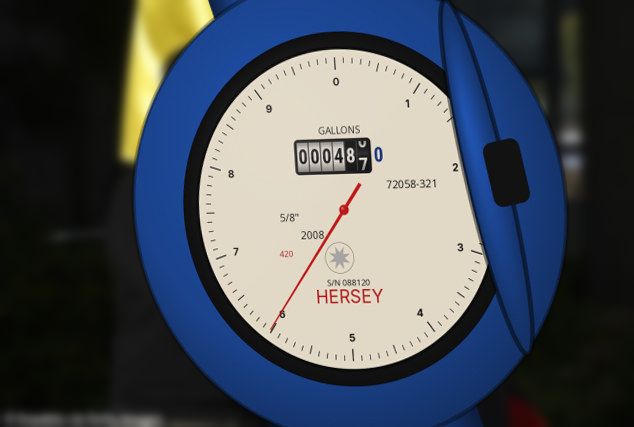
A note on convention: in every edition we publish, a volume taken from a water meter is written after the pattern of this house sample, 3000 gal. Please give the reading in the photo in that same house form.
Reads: 4866.0 gal
